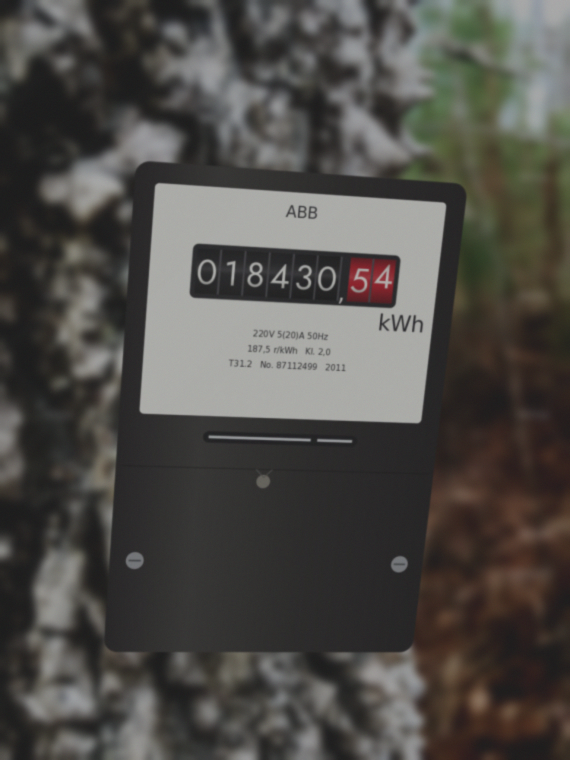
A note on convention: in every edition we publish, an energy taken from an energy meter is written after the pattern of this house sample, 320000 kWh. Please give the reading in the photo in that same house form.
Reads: 18430.54 kWh
